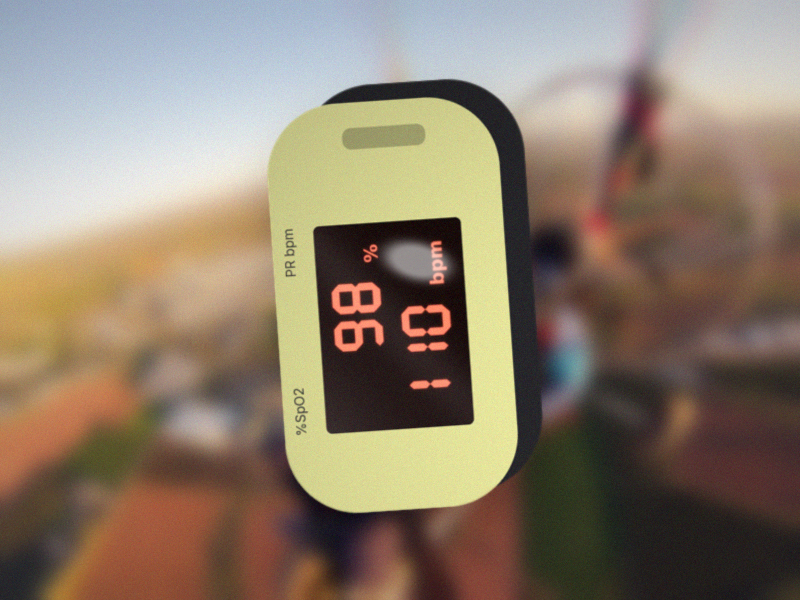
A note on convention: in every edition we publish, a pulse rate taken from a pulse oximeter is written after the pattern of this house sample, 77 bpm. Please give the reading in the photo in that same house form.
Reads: 110 bpm
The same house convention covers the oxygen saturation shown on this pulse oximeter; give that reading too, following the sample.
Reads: 98 %
